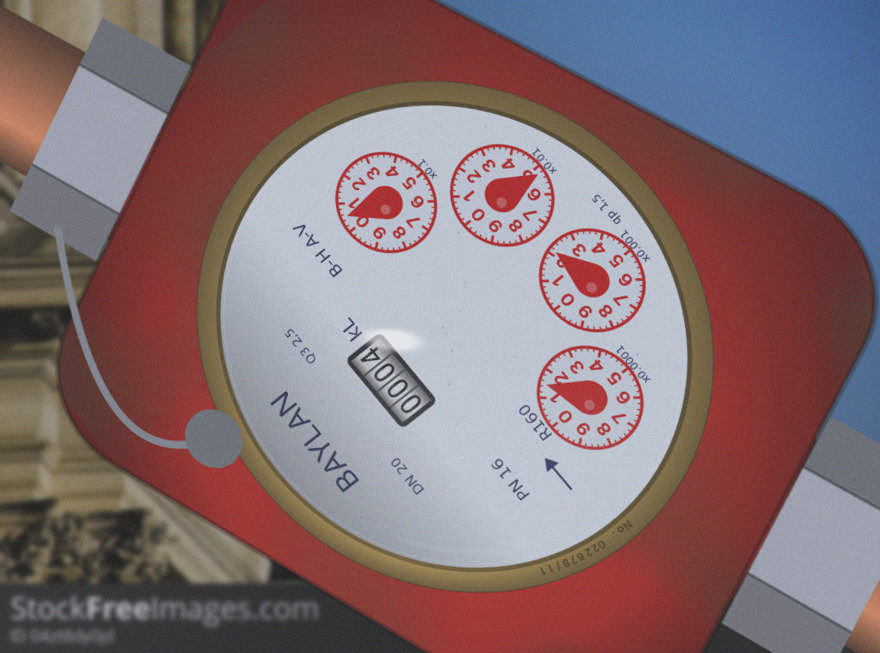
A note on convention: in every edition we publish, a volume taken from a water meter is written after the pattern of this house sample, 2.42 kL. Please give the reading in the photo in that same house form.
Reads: 4.0521 kL
